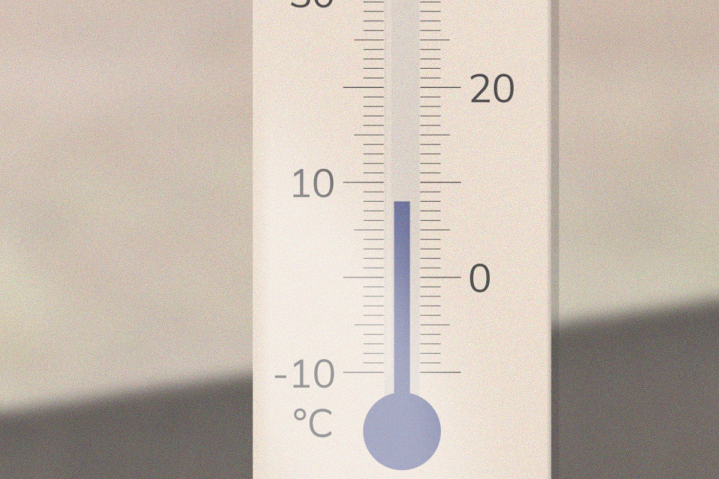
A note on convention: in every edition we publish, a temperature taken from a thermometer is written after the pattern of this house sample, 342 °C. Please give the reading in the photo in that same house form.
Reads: 8 °C
